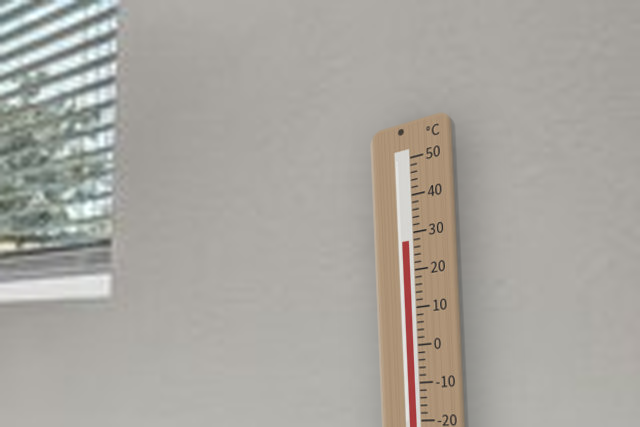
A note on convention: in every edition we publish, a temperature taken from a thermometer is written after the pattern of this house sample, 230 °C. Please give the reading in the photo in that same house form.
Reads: 28 °C
